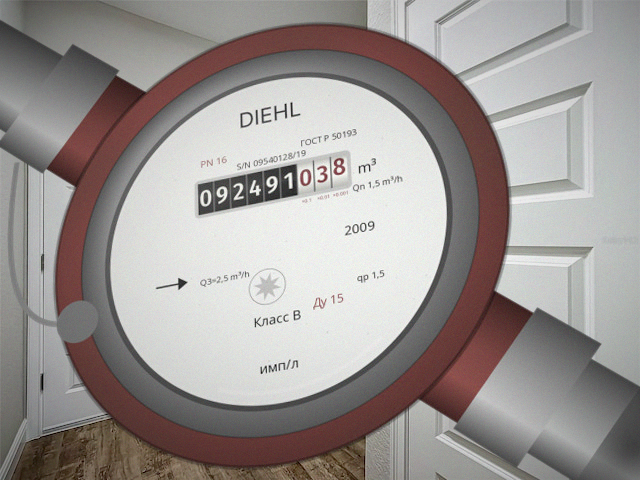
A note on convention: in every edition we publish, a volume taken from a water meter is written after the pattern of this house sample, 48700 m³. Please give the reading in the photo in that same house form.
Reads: 92491.038 m³
